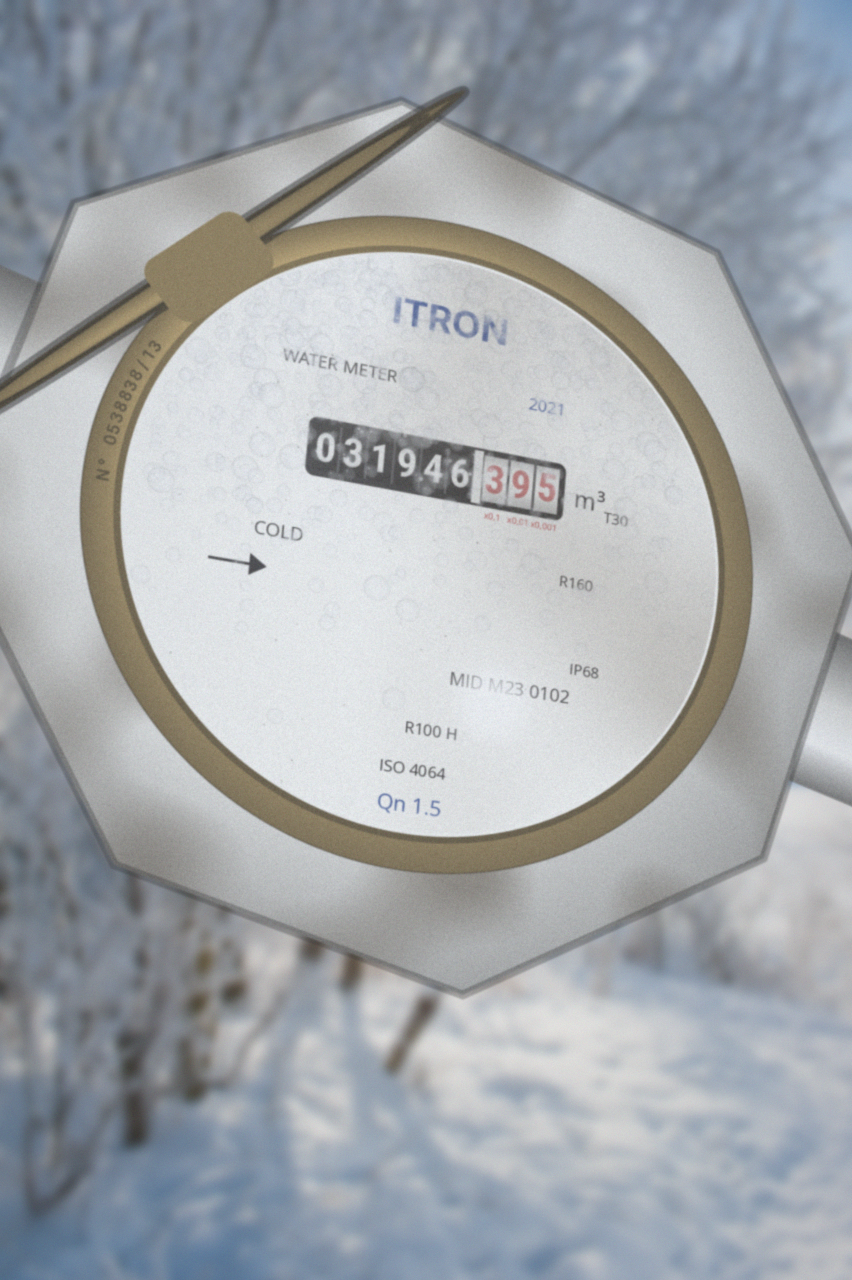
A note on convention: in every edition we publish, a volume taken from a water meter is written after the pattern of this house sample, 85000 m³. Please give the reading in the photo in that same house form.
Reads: 31946.395 m³
